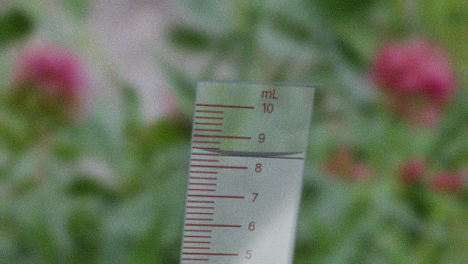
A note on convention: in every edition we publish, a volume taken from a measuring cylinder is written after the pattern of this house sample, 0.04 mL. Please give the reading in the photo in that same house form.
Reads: 8.4 mL
